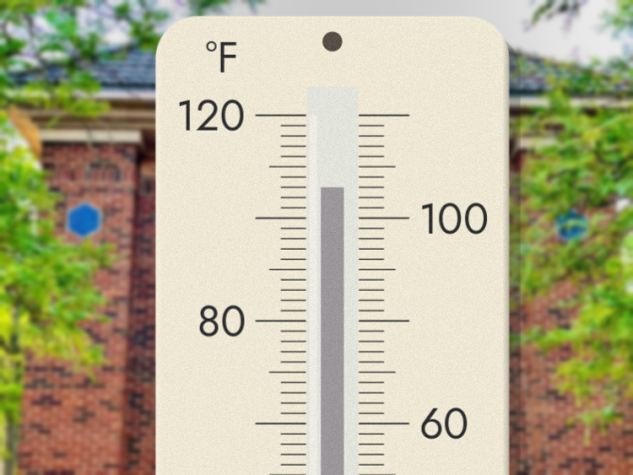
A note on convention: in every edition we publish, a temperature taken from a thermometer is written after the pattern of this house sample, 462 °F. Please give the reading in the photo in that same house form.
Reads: 106 °F
